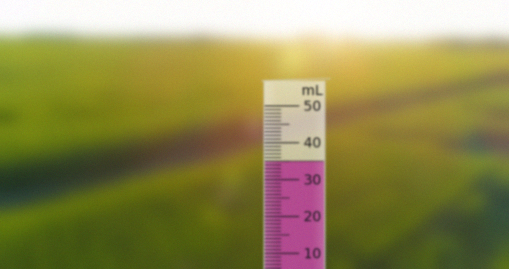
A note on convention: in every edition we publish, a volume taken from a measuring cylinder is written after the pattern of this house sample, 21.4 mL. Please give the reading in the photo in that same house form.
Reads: 35 mL
